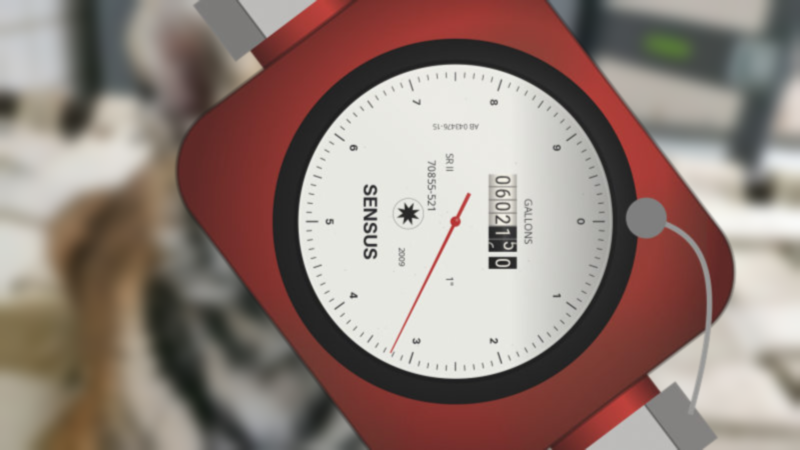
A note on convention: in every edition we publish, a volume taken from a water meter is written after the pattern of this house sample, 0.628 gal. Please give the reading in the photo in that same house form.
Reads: 602153.2 gal
